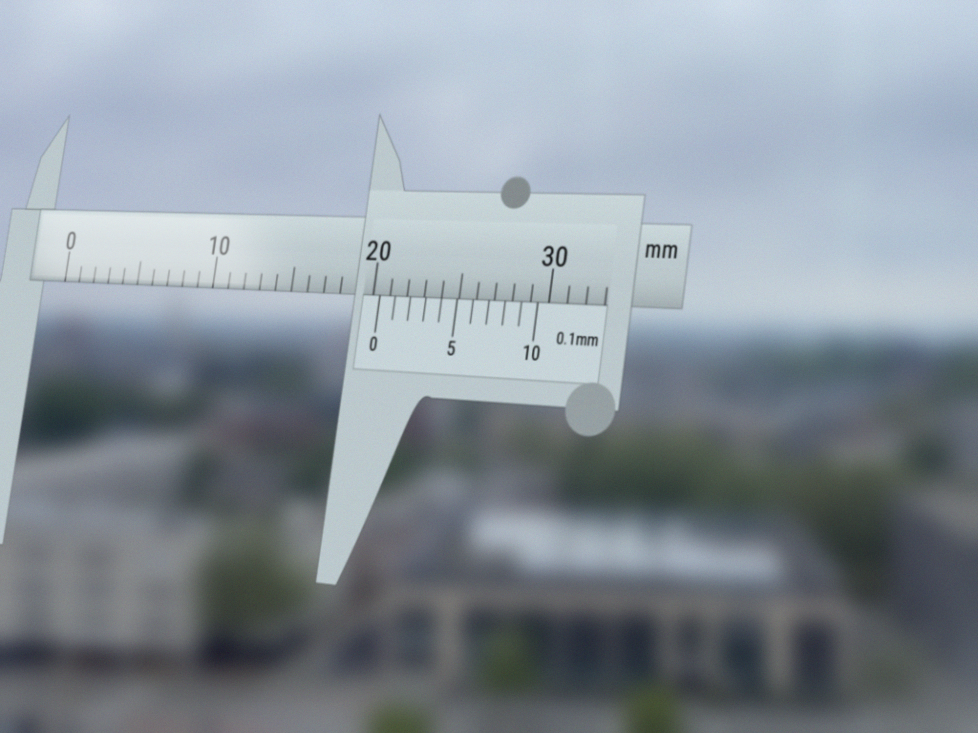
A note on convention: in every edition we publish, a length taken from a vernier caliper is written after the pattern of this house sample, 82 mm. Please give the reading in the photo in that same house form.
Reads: 20.4 mm
